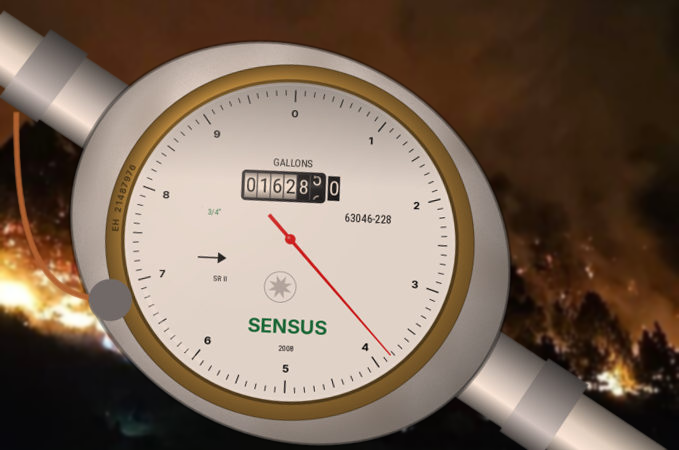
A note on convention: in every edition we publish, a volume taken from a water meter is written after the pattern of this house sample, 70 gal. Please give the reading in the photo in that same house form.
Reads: 162853.8 gal
